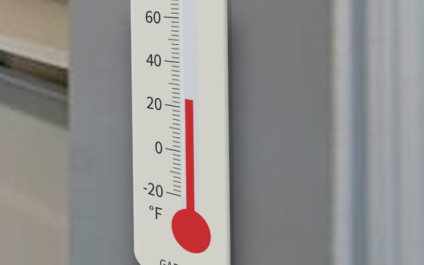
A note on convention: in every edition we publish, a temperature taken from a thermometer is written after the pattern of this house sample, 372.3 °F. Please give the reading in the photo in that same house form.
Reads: 24 °F
